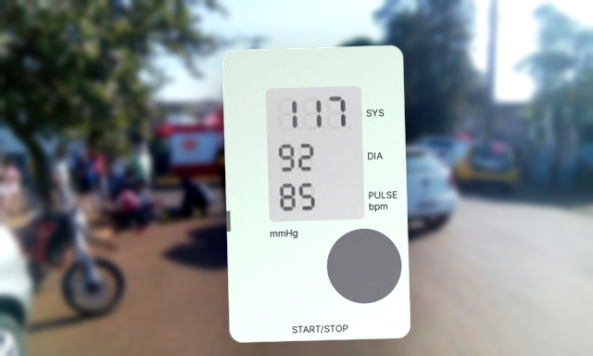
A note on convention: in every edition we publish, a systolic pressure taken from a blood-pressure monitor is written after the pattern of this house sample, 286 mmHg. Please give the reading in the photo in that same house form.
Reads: 117 mmHg
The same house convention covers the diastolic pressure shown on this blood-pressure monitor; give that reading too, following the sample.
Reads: 92 mmHg
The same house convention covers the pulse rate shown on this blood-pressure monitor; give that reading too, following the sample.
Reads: 85 bpm
